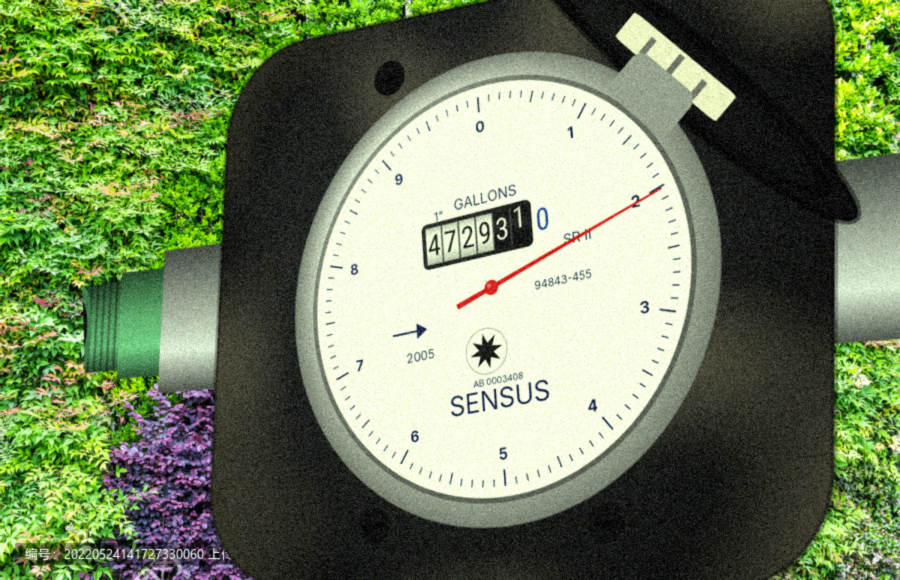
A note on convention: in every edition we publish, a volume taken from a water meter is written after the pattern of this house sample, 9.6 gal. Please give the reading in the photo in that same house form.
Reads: 4729312.0 gal
